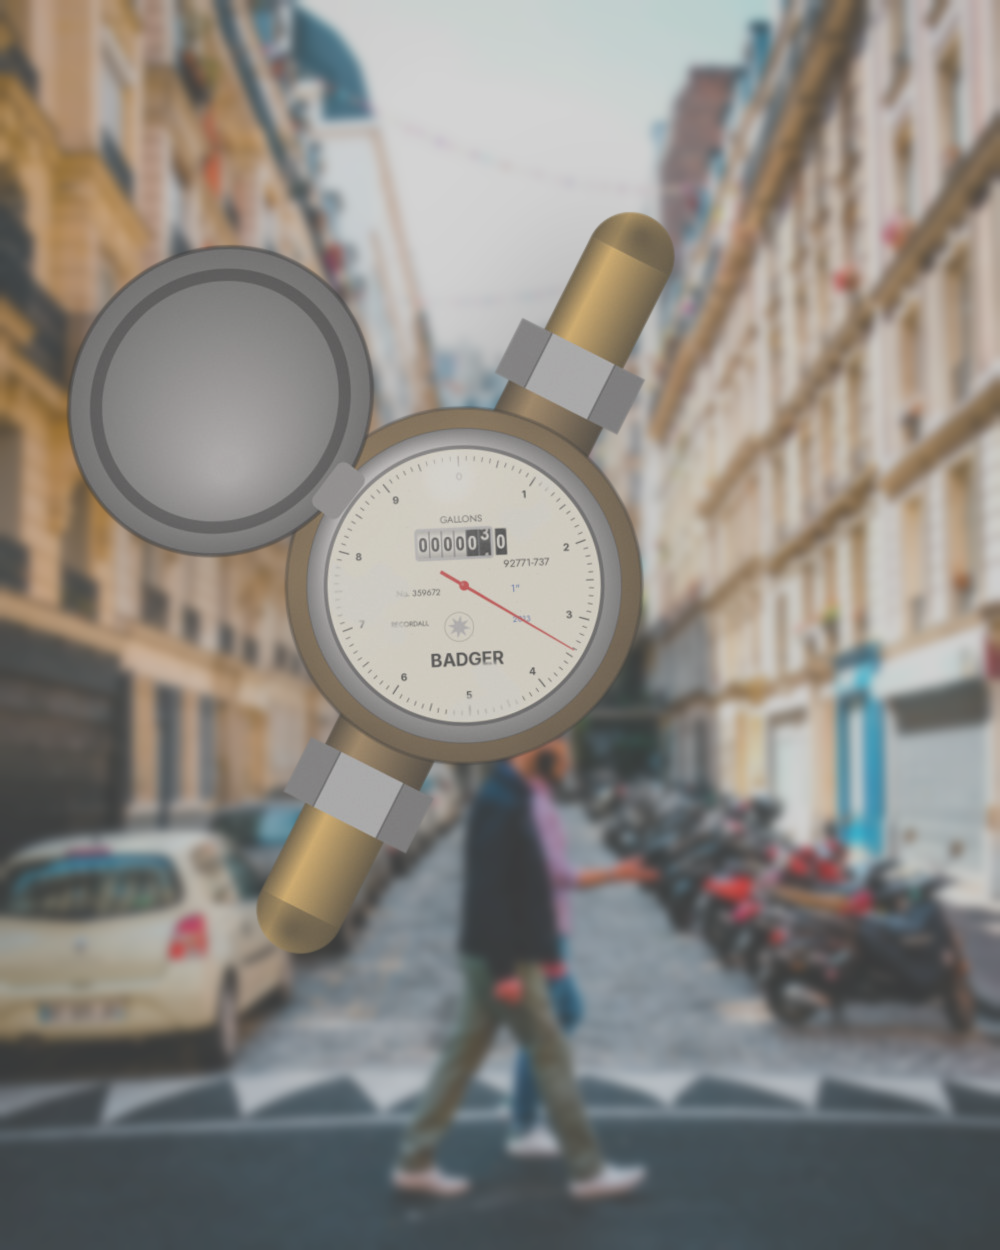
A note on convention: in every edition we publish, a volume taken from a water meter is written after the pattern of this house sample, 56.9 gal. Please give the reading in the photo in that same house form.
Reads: 33.4 gal
